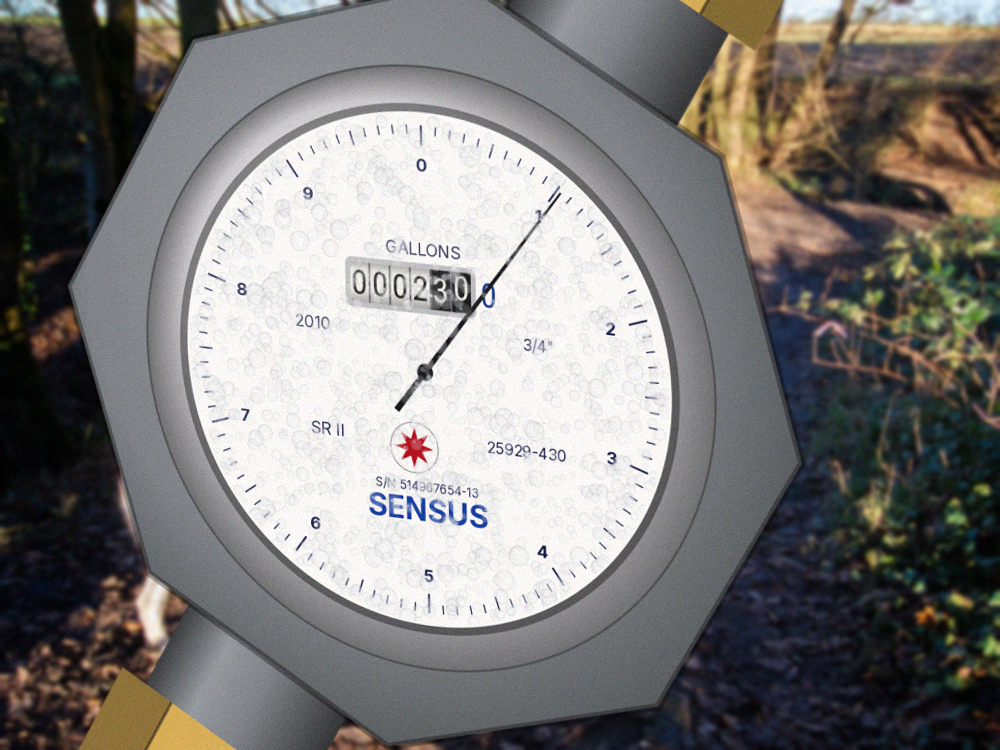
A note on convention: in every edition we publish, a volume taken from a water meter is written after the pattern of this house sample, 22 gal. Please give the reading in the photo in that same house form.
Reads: 2301.0 gal
